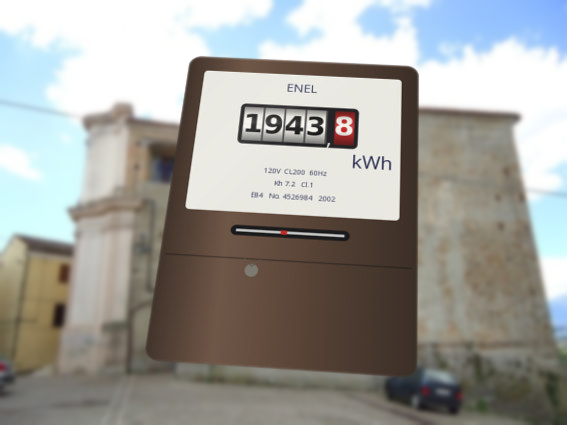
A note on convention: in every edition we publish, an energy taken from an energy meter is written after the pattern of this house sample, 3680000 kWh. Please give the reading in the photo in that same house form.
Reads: 1943.8 kWh
